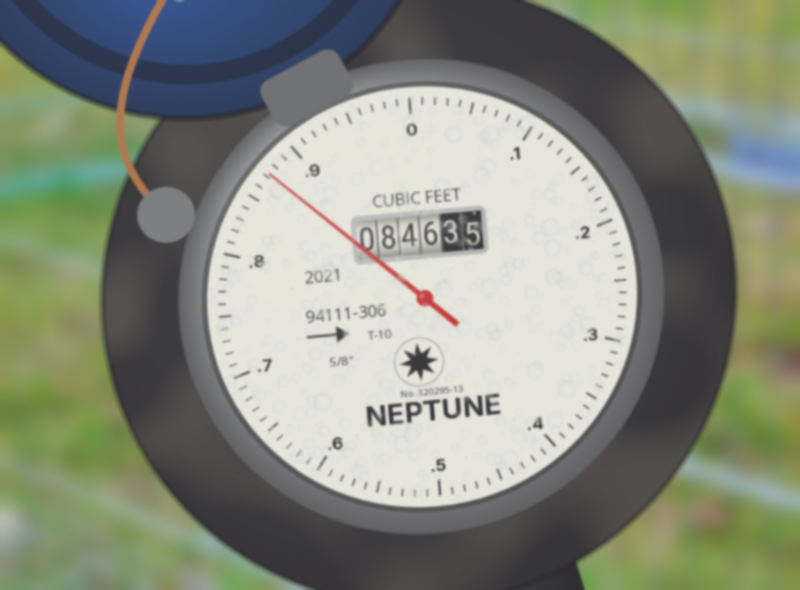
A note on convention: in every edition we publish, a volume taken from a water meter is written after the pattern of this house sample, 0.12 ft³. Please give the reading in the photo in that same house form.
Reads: 84634.87 ft³
